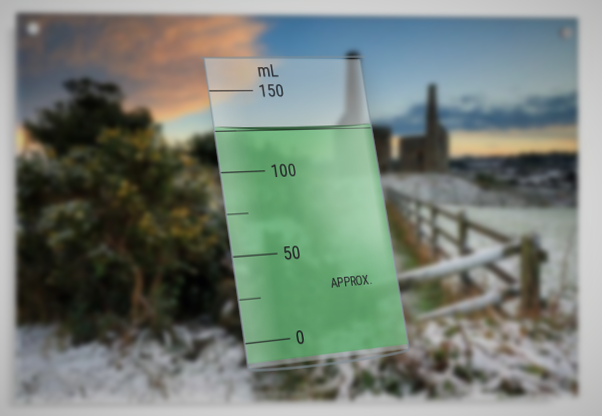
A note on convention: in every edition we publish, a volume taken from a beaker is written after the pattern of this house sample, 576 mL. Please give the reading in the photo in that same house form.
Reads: 125 mL
